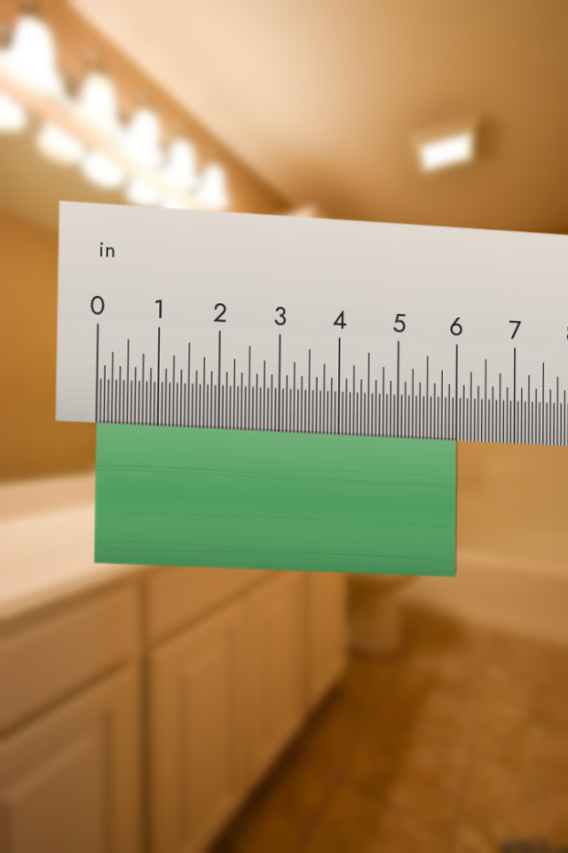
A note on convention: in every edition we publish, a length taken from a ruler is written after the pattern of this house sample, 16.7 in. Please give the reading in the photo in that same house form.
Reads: 6 in
